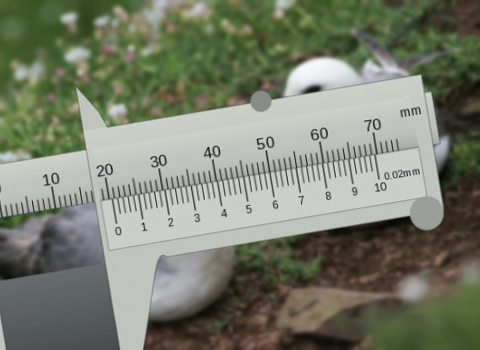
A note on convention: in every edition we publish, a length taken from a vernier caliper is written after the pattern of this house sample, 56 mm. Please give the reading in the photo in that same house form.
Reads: 20.6 mm
